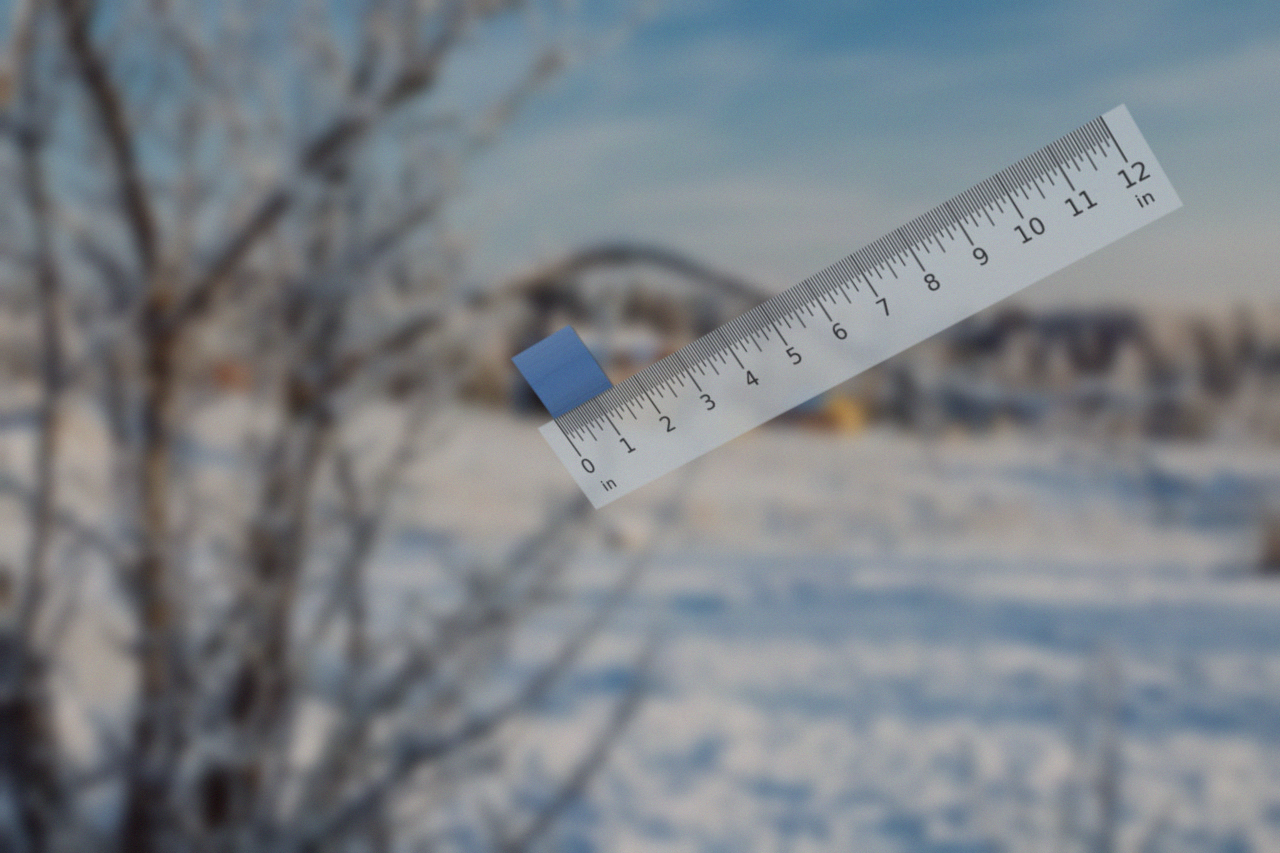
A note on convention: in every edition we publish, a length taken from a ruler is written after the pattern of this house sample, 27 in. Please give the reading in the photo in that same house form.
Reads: 1.5 in
